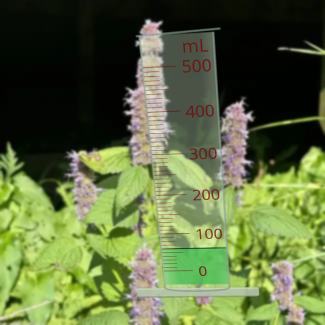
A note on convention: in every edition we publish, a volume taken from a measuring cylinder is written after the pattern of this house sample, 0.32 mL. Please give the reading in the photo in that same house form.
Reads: 60 mL
